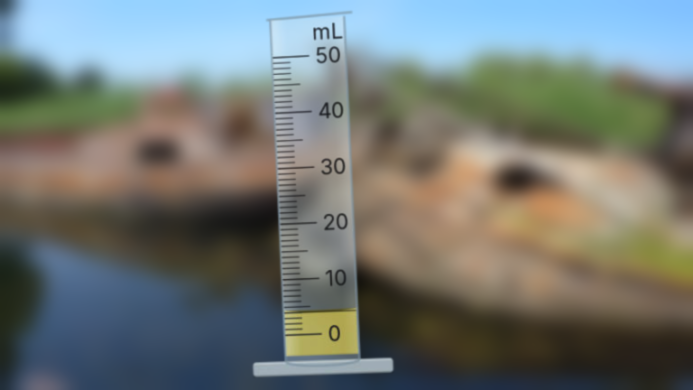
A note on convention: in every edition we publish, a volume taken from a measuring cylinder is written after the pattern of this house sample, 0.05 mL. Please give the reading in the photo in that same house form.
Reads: 4 mL
